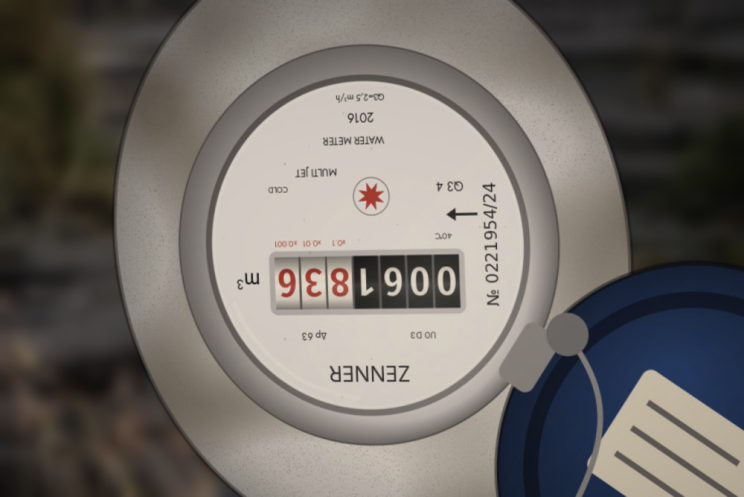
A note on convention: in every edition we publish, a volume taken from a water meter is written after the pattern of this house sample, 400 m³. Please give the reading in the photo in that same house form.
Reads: 61.836 m³
